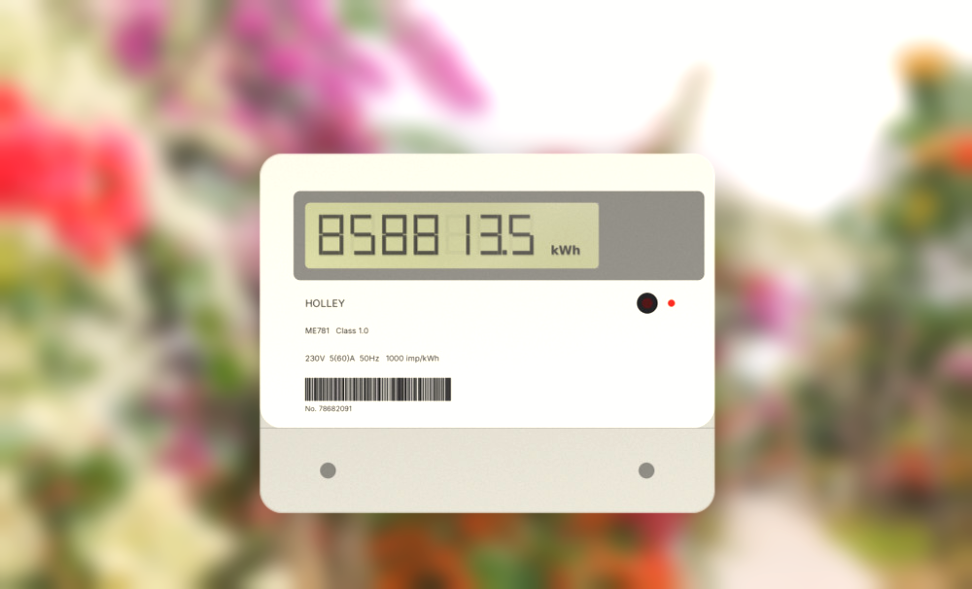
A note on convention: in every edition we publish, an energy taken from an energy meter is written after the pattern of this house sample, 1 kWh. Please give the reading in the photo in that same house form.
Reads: 858813.5 kWh
